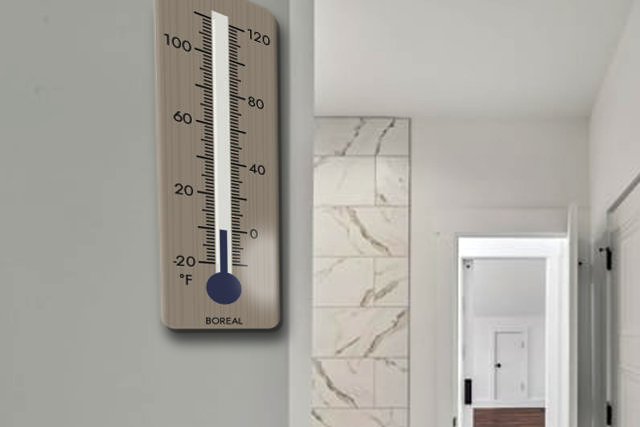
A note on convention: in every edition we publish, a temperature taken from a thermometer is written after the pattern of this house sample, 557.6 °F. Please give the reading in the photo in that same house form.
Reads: 0 °F
